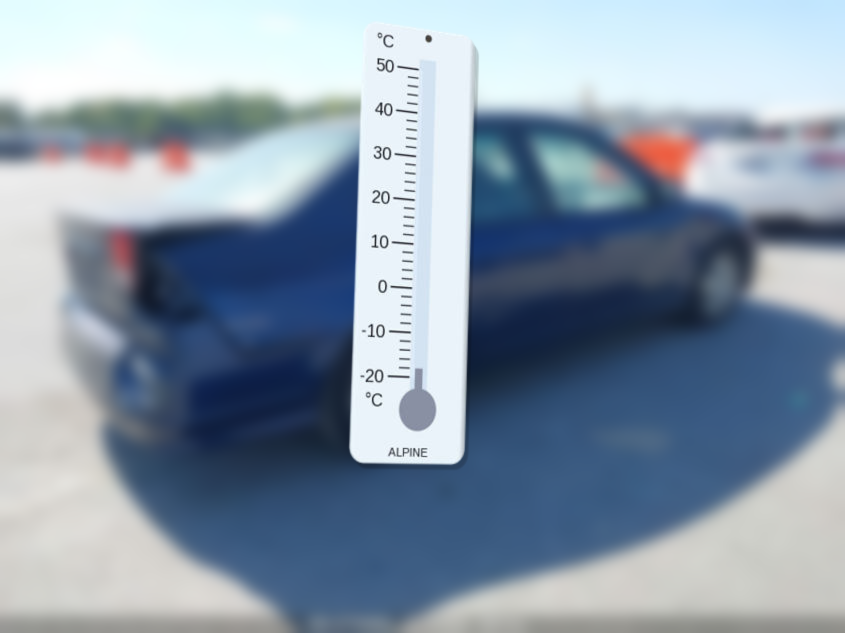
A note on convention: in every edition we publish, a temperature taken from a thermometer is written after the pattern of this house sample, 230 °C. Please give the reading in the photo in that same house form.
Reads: -18 °C
